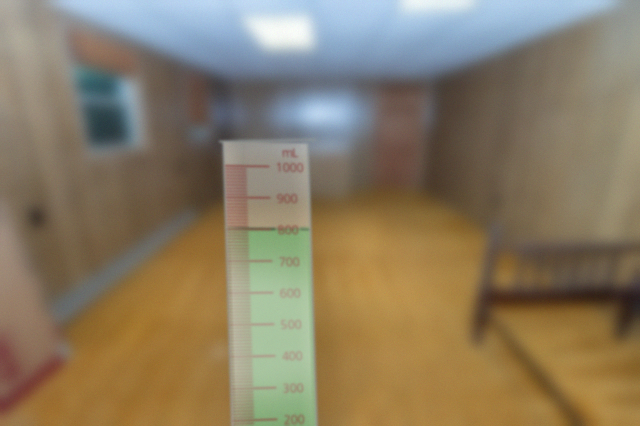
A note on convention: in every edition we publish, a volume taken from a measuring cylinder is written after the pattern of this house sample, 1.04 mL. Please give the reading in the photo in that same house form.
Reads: 800 mL
